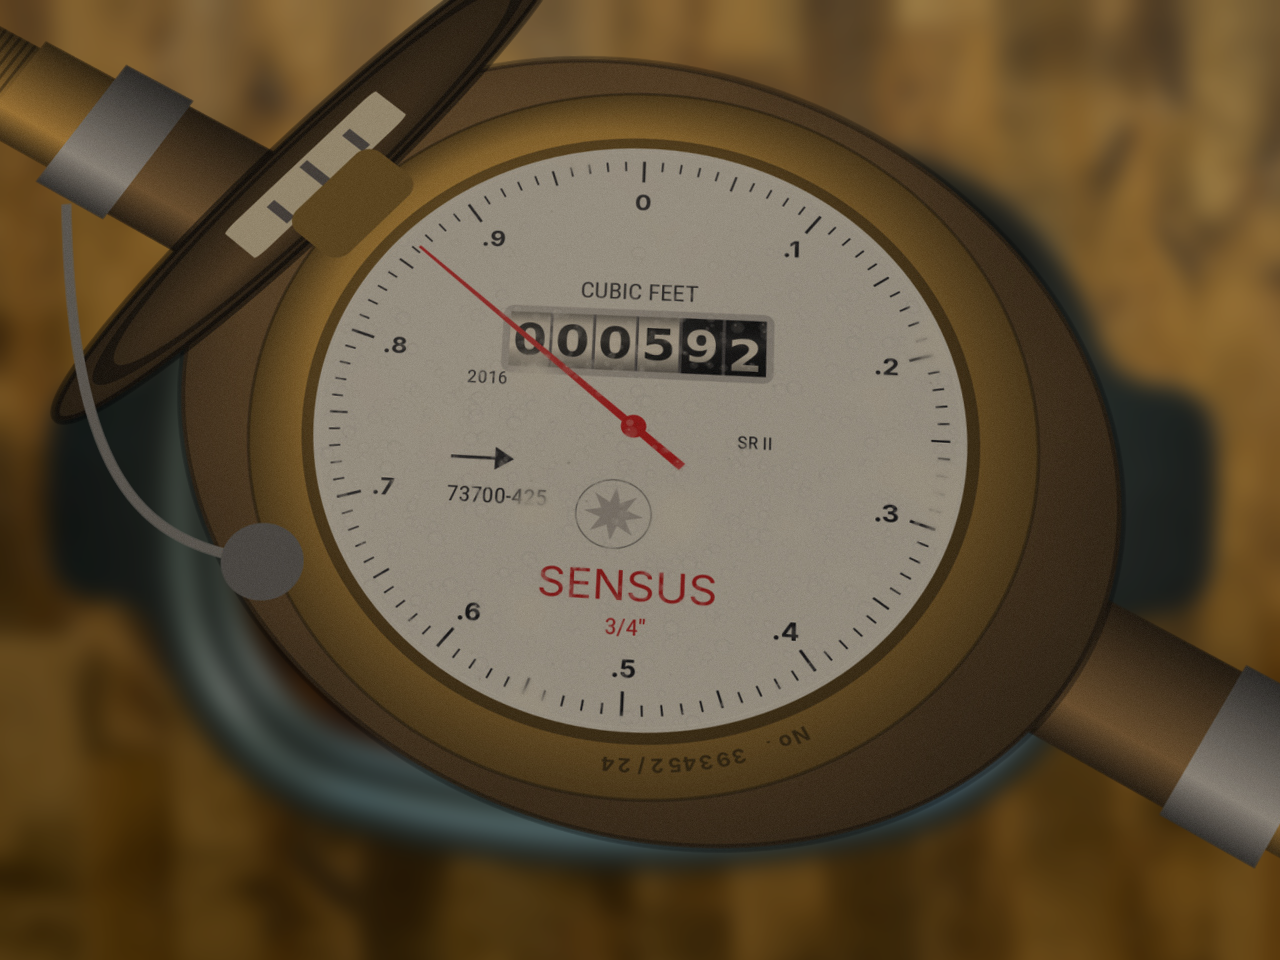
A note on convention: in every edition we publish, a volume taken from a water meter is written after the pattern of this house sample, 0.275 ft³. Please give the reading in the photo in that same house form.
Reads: 591.86 ft³
